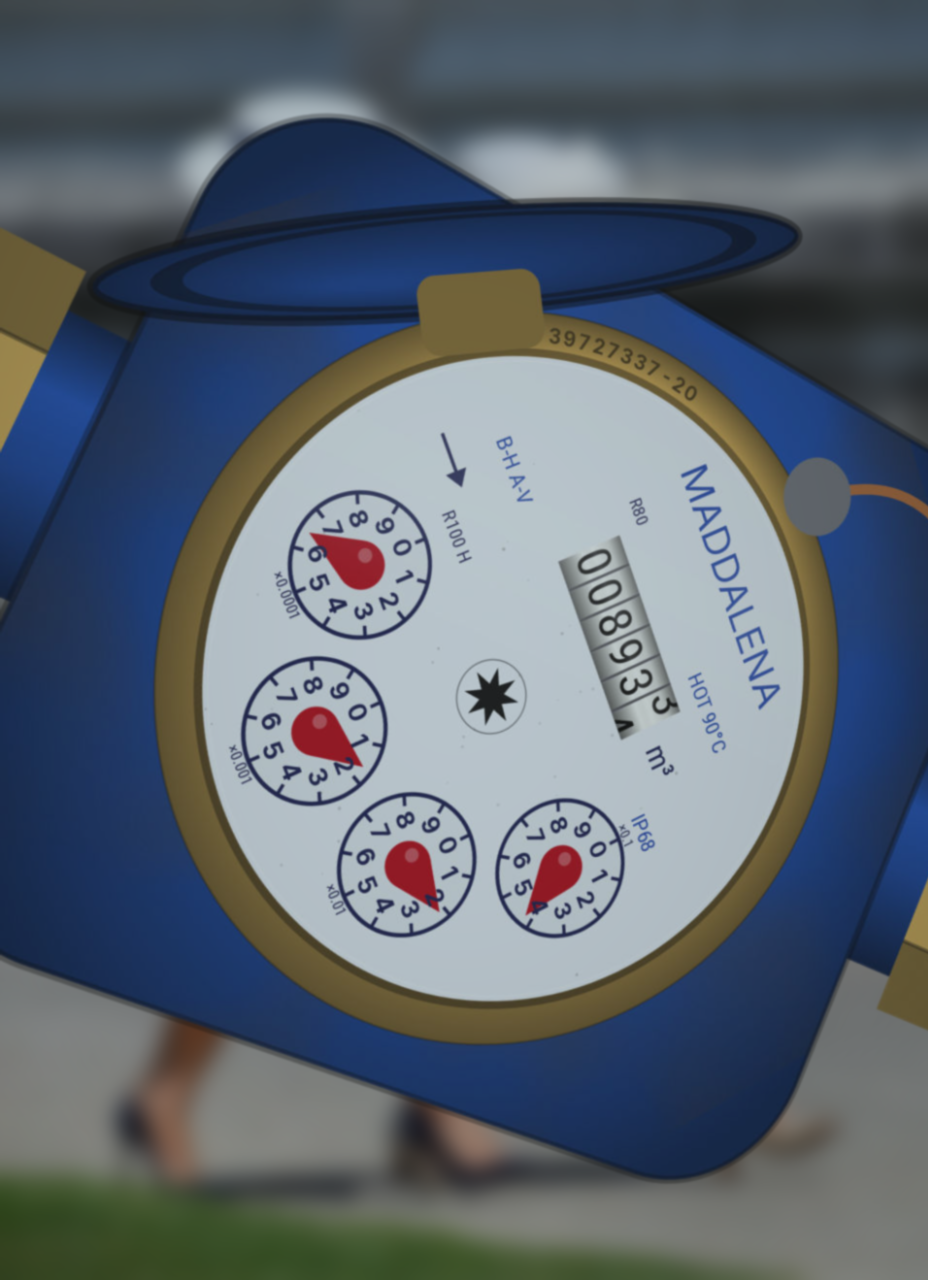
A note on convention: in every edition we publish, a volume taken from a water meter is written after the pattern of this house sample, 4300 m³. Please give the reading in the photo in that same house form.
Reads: 8933.4216 m³
